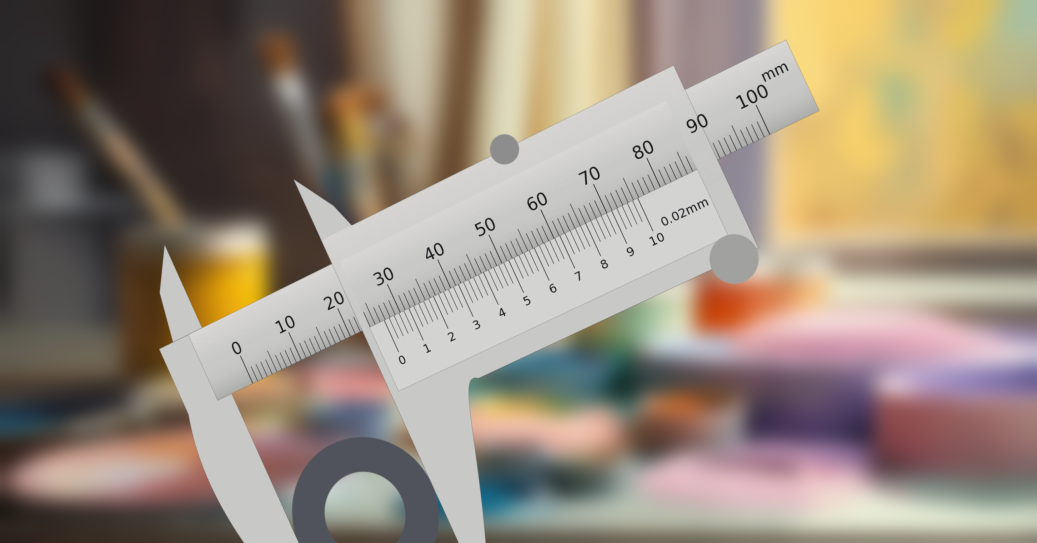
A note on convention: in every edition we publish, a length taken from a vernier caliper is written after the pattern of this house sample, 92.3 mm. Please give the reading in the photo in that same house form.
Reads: 26.8 mm
